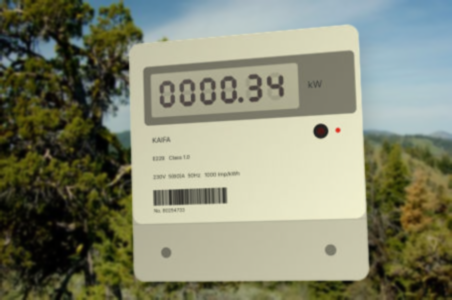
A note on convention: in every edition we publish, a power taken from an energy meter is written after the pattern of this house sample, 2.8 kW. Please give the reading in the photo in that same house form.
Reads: 0.34 kW
